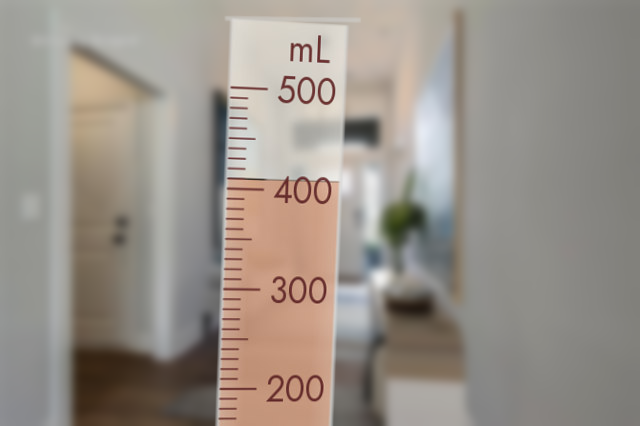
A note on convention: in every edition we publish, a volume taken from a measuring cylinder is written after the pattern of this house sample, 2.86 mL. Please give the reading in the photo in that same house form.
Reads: 410 mL
